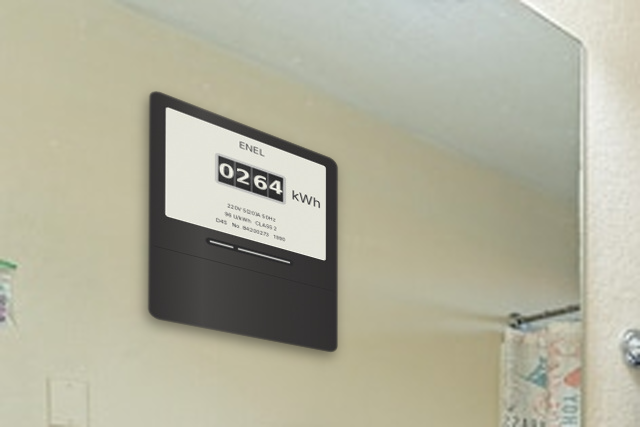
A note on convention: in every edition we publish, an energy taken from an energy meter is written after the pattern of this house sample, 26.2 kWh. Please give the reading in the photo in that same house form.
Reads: 264 kWh
